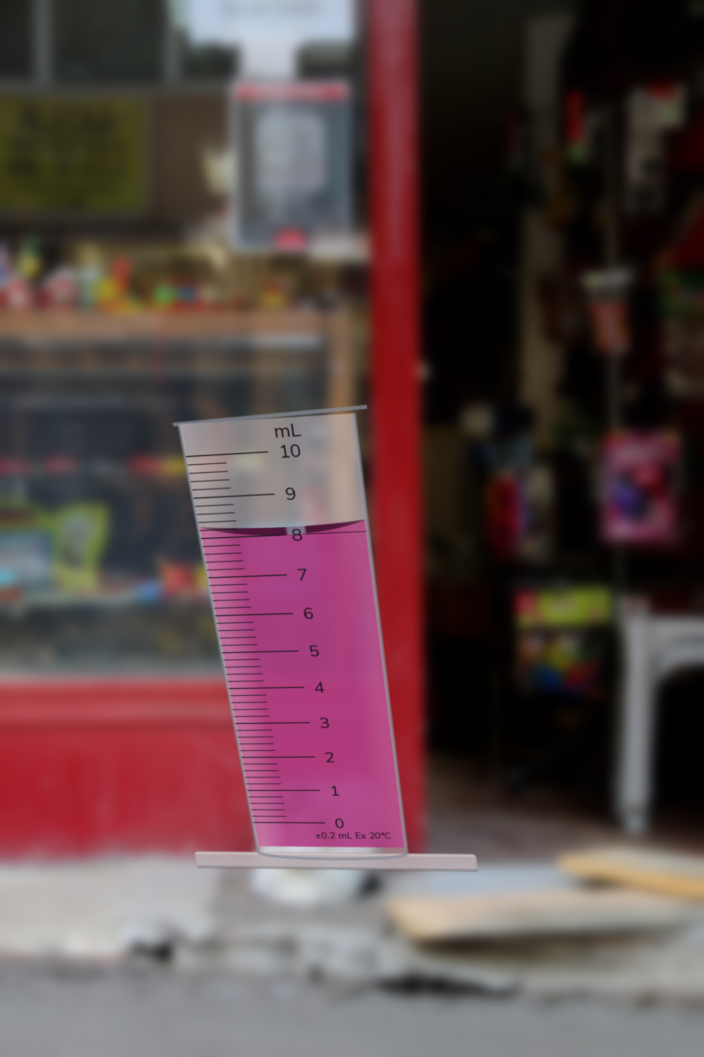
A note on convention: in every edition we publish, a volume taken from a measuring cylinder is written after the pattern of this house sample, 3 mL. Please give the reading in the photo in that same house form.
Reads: 8 mL
